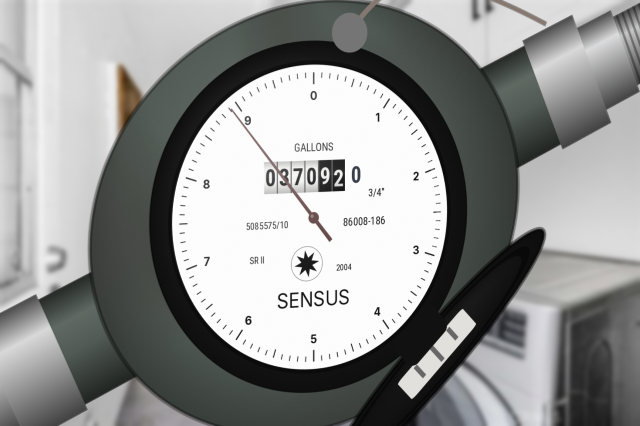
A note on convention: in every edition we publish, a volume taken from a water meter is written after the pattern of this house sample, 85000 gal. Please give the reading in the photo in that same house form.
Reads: 370918.9 gal
